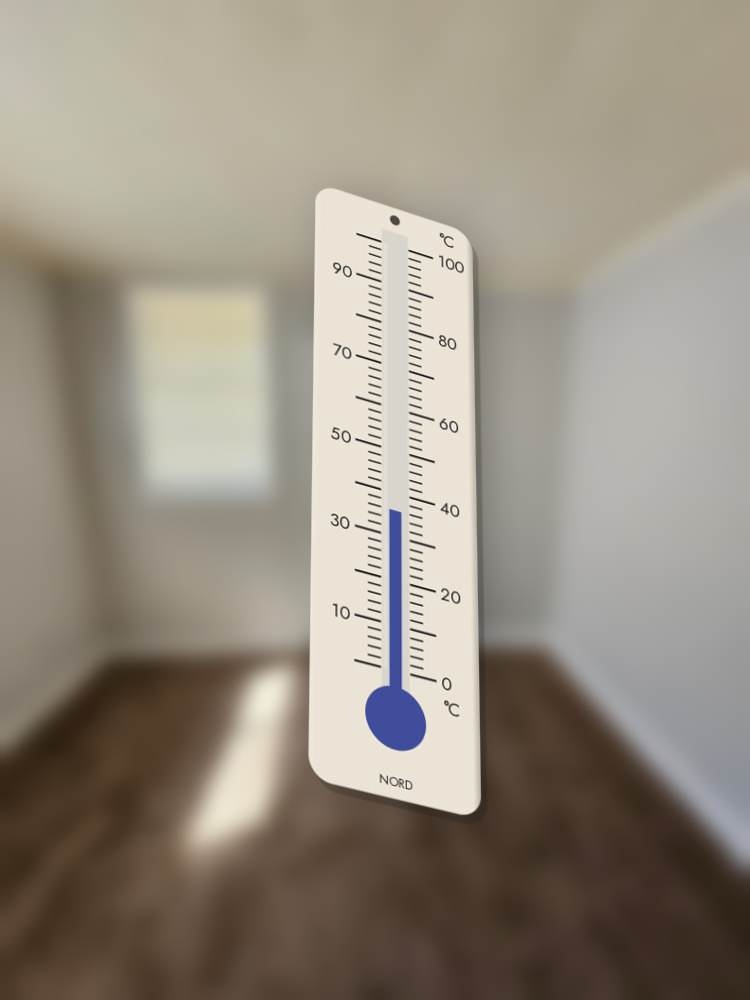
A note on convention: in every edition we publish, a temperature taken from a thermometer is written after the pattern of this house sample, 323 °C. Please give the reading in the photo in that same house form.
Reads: 36 °C
